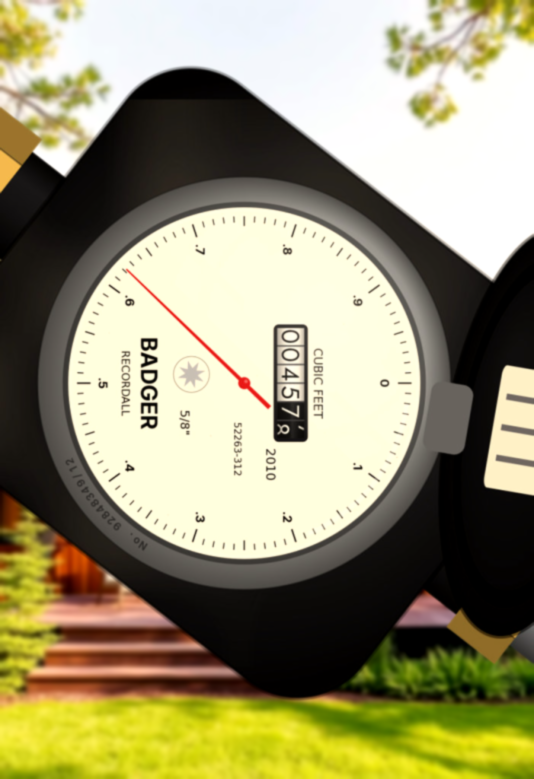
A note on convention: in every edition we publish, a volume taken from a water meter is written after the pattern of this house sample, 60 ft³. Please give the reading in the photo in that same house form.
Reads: 4577.62 ft³
